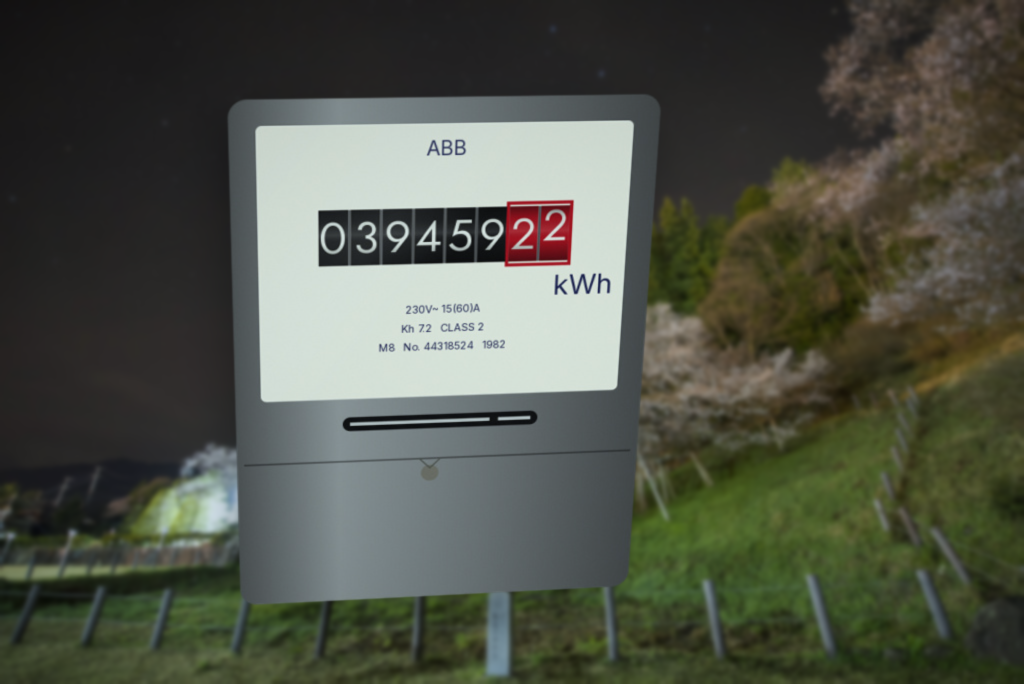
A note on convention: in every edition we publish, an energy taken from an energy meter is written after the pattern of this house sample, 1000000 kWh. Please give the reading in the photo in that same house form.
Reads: 39459.22 kWh
